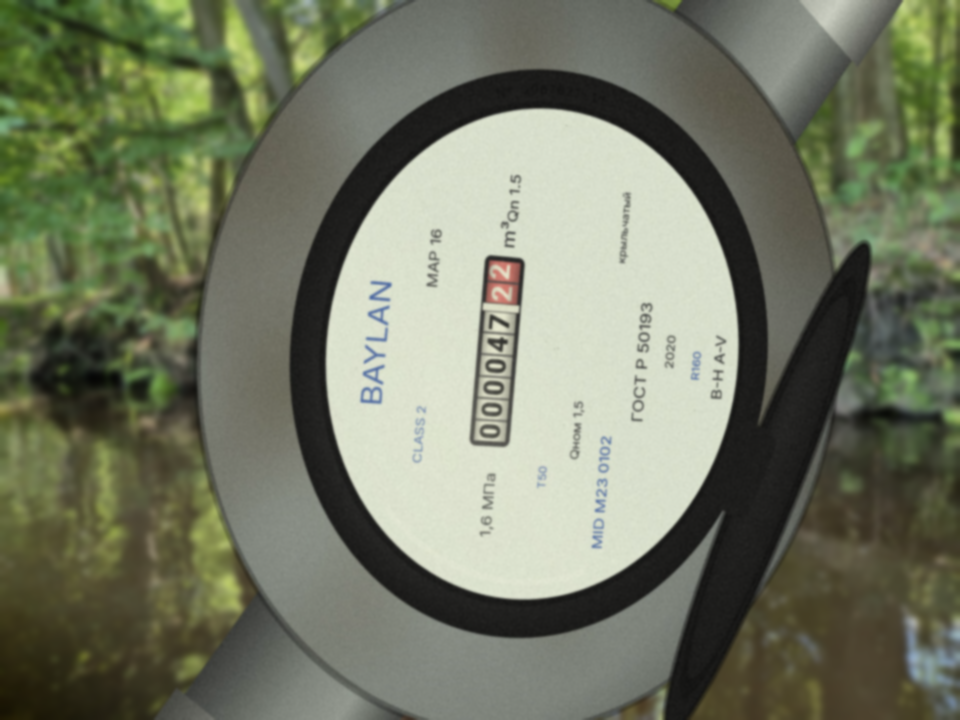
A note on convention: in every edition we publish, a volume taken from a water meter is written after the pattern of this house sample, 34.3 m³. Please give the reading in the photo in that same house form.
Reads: 47.22 m³
